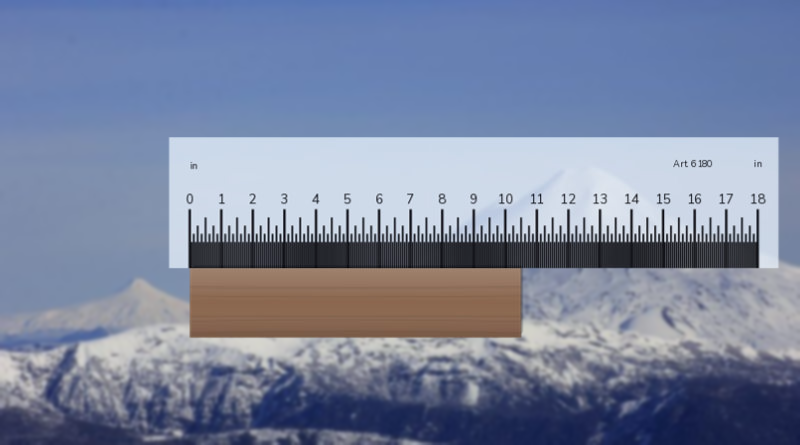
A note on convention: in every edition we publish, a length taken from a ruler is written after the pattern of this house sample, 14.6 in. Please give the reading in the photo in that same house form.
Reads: 10.5 in
